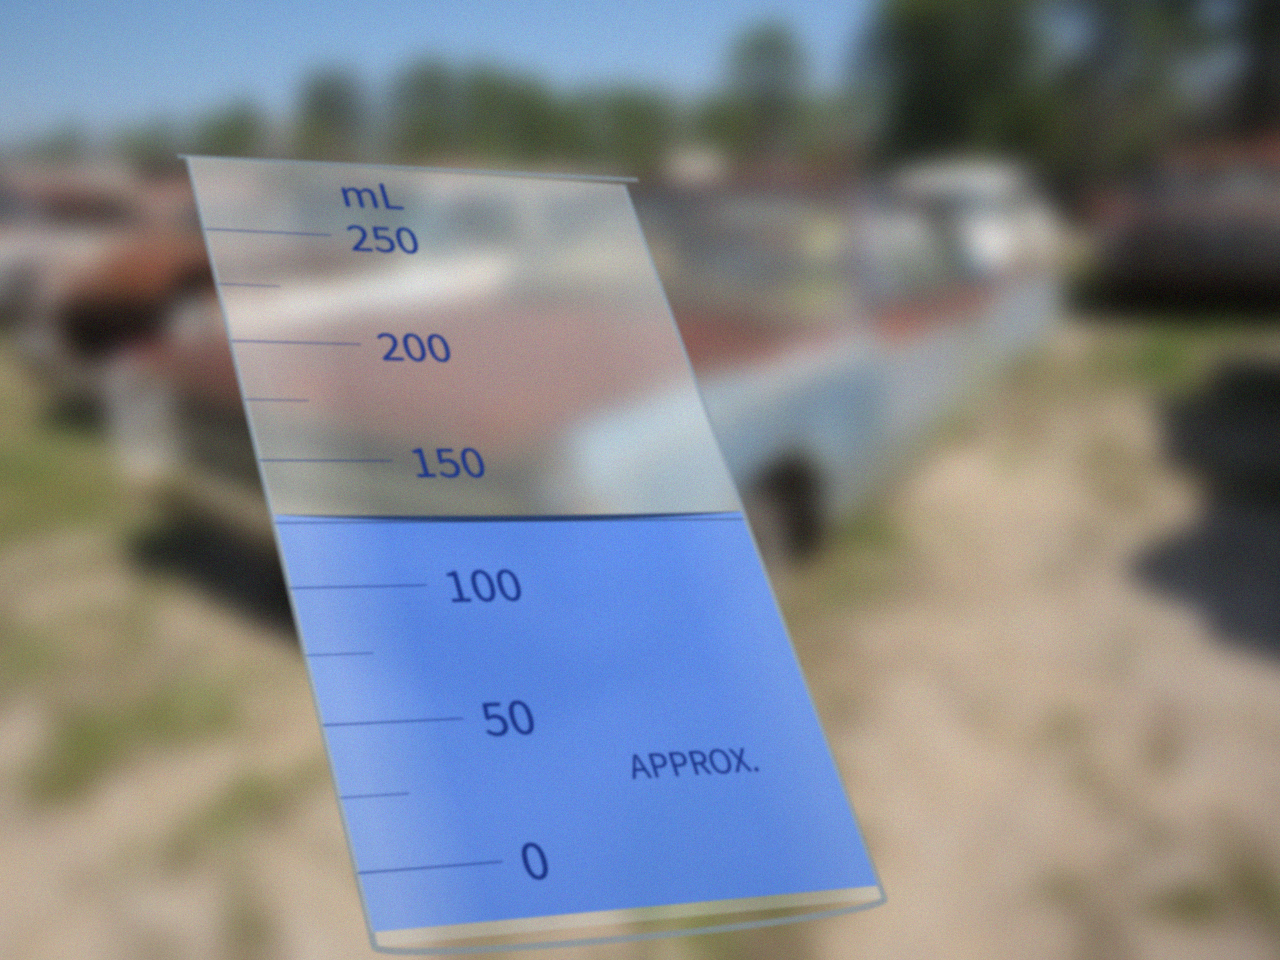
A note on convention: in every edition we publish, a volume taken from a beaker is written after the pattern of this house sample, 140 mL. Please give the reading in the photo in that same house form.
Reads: 125 mL
